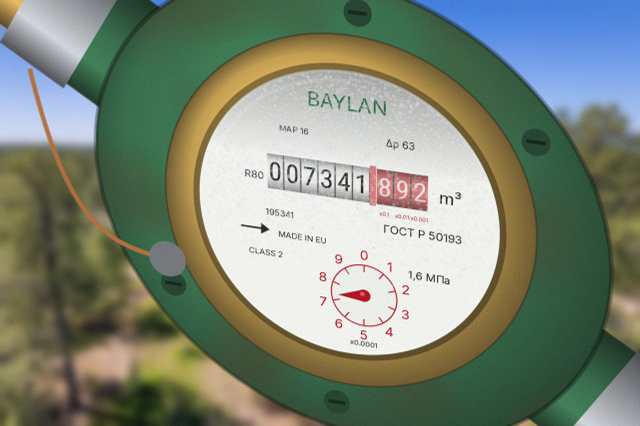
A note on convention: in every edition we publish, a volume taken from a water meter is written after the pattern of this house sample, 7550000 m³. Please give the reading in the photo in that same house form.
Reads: 7341.8927 m³
